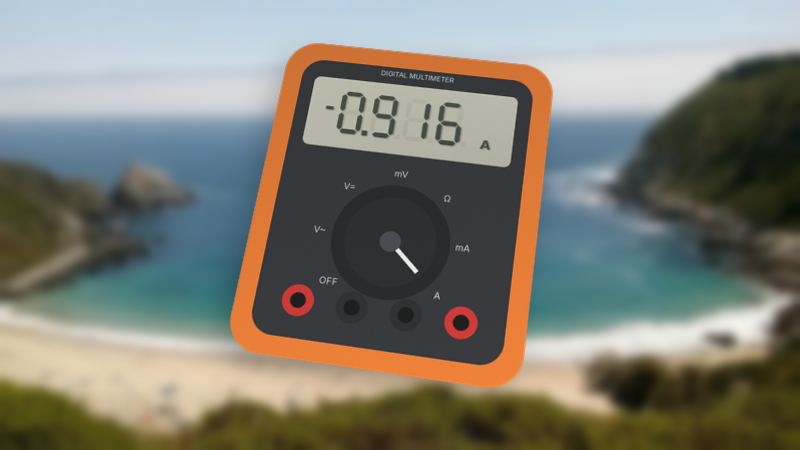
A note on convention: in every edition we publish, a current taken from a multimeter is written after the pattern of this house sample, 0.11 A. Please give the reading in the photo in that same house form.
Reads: -0.916 A
